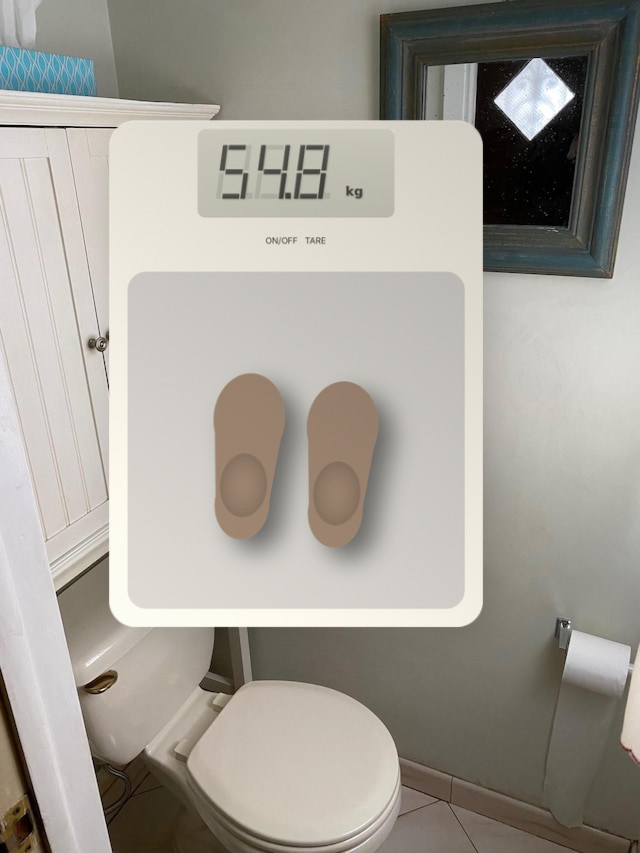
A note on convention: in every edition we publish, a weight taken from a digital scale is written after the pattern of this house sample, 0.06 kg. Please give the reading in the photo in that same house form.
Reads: 54.8 kg
